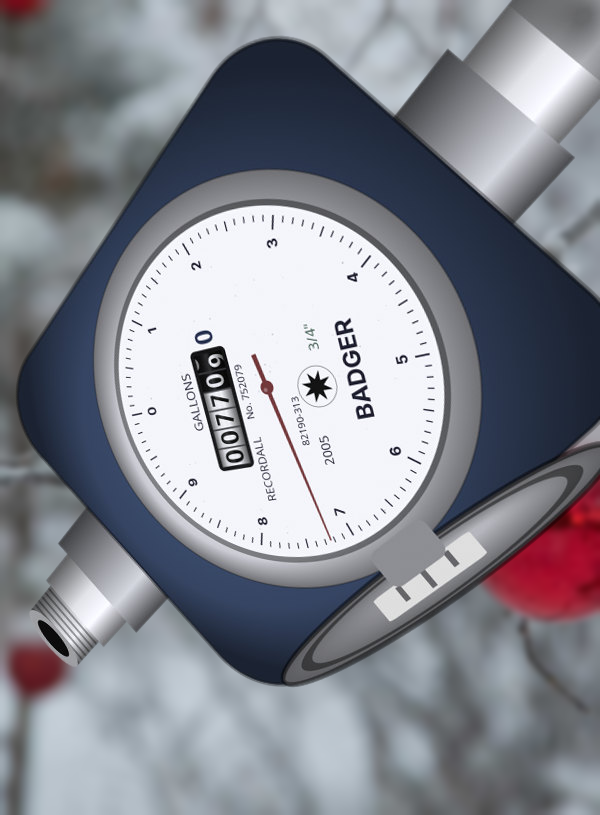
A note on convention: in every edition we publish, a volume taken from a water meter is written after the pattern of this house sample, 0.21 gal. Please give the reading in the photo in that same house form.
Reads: 77087.2 gal
